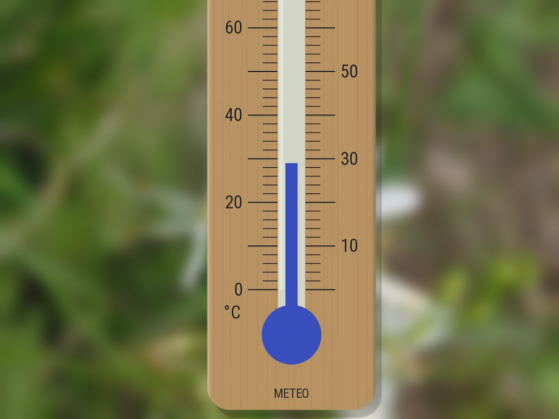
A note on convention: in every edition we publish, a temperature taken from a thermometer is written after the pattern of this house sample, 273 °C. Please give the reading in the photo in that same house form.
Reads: 29 °C
